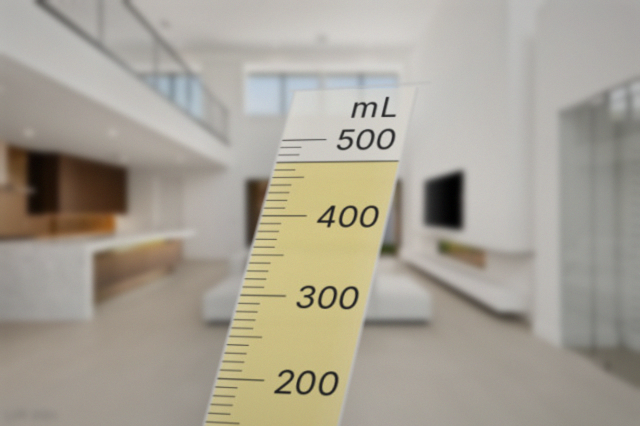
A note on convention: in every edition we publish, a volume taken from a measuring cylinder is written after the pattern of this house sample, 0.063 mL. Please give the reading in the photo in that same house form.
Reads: 470 mL
